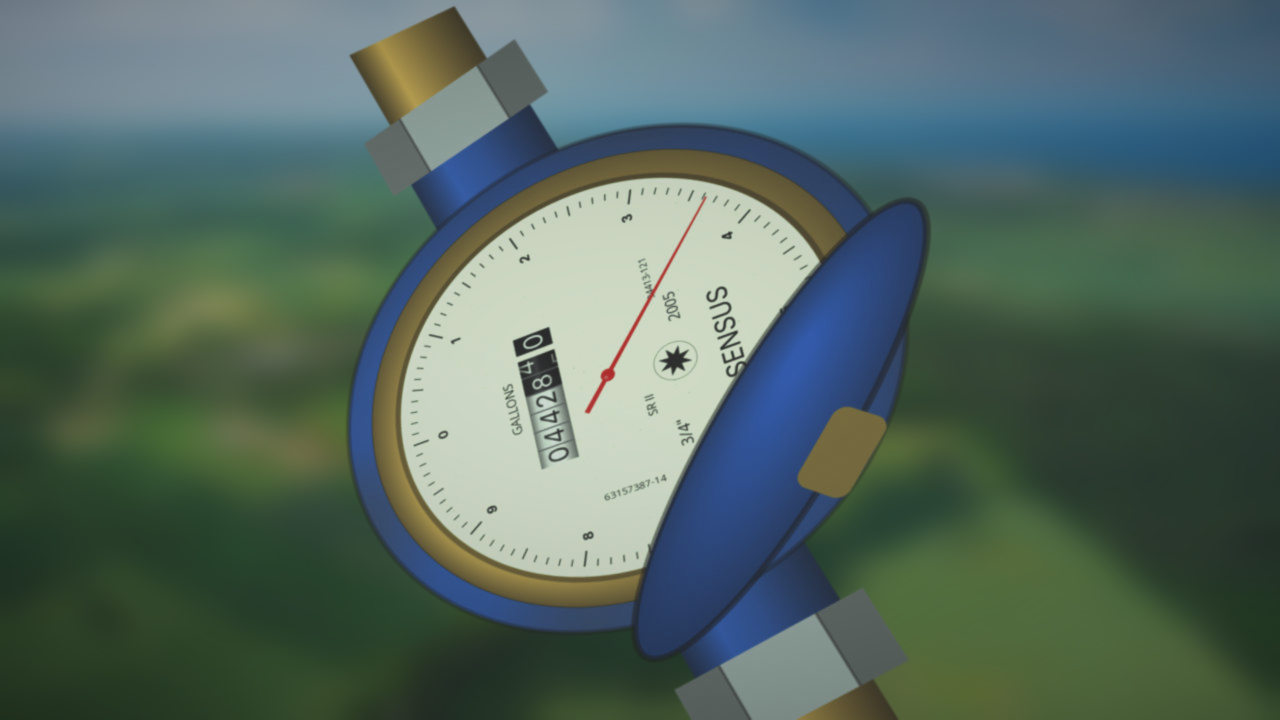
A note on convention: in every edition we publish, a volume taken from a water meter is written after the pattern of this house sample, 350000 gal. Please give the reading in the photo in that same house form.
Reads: 442843.6 gal
